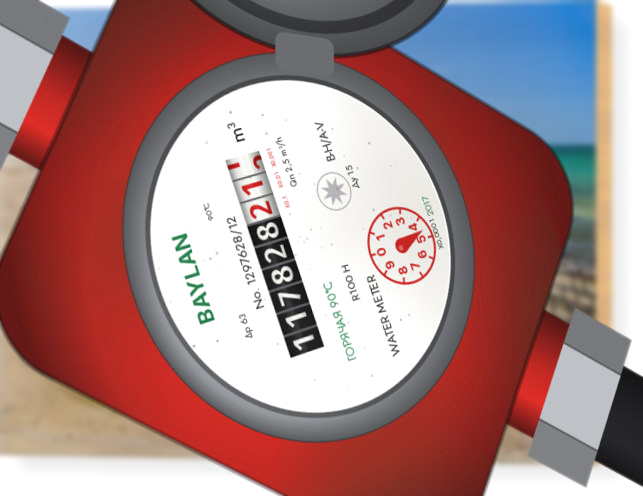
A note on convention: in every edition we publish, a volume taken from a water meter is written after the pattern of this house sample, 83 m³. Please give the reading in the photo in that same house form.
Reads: 117828.2114 m³
